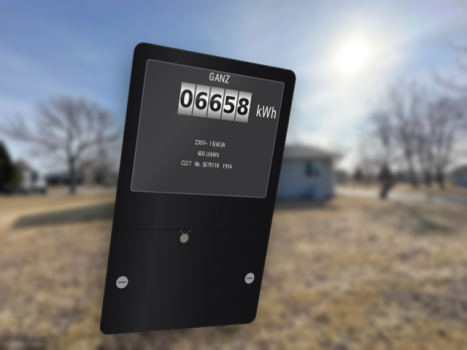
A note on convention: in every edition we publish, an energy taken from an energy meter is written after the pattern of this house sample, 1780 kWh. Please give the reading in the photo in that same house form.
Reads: 6658 kWh
